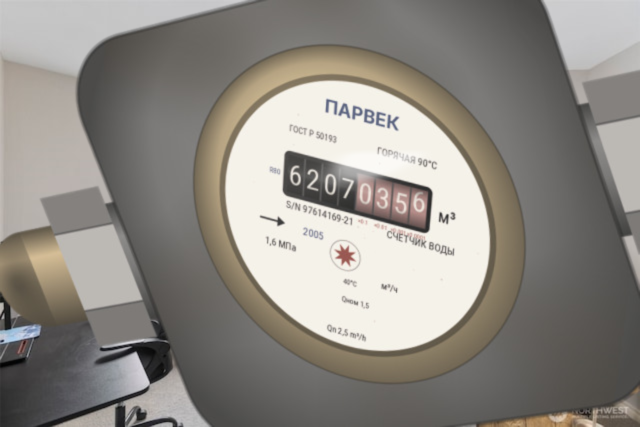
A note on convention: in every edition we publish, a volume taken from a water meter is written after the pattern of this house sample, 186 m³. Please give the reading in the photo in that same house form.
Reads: 6207.0356 m³
